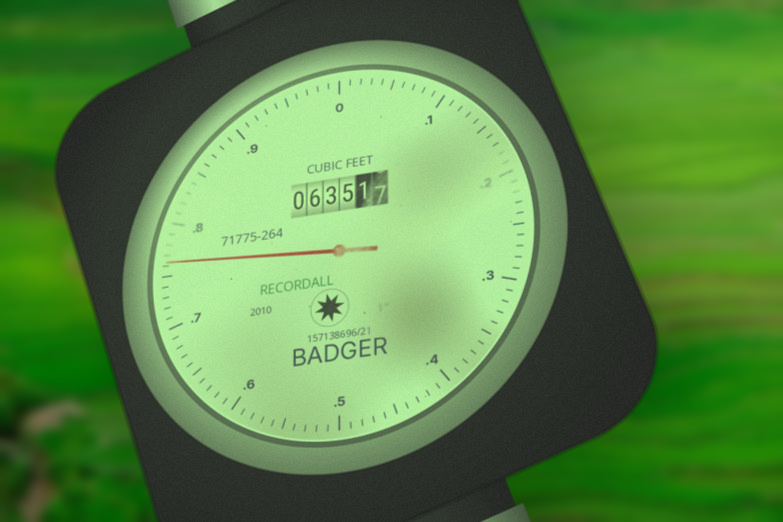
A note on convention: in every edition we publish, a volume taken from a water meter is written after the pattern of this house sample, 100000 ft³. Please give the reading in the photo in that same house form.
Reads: 63516.76 ft³
